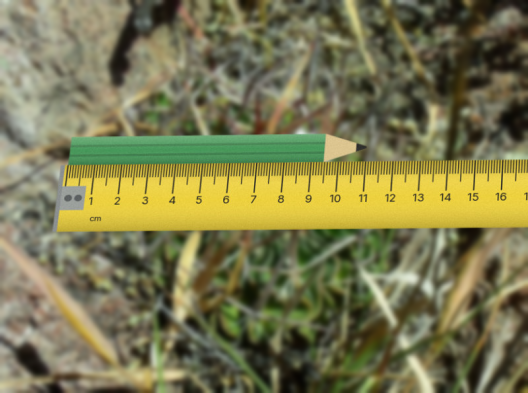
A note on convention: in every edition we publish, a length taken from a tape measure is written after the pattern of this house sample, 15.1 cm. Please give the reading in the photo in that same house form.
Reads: 11 cm
